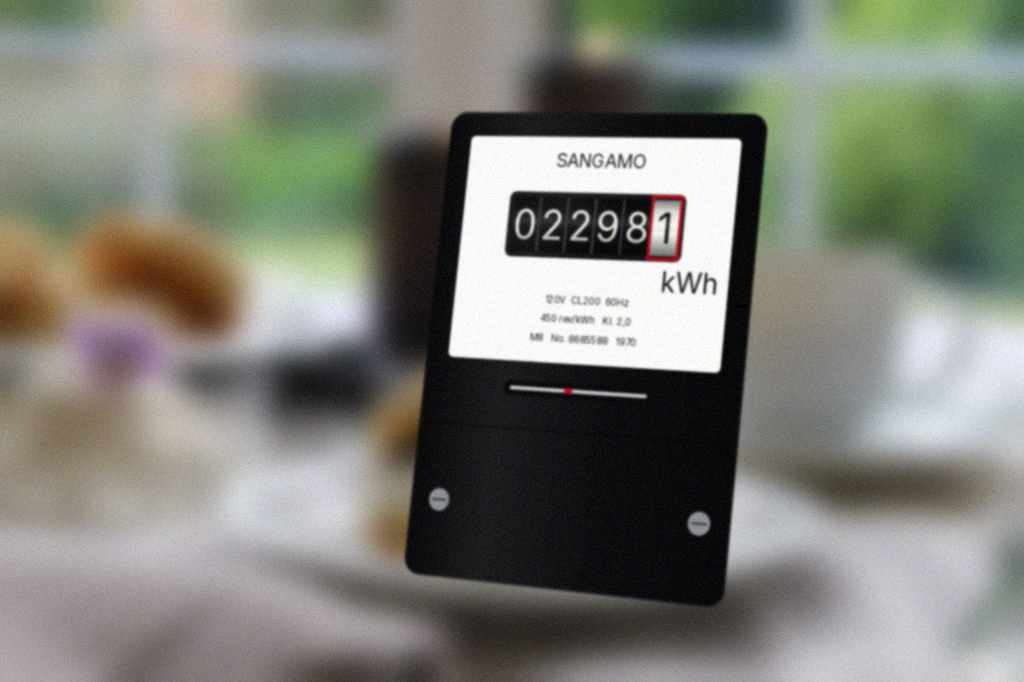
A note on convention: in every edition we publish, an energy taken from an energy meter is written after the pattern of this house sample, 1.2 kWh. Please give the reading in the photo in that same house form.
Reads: 2298.1 kWh
